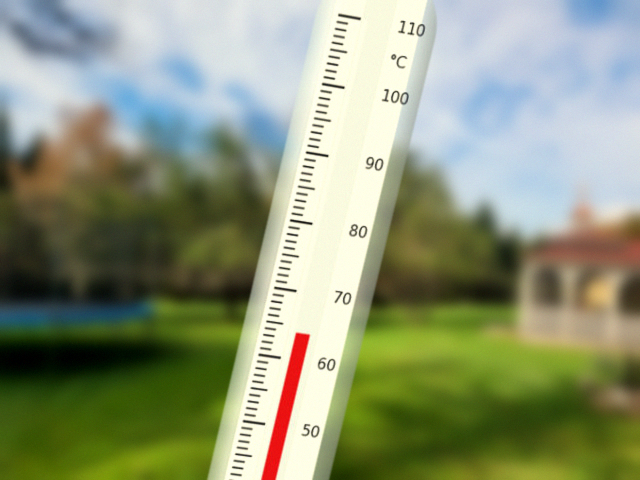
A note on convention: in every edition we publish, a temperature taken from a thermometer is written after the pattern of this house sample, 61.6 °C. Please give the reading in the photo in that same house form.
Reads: 64 °C
